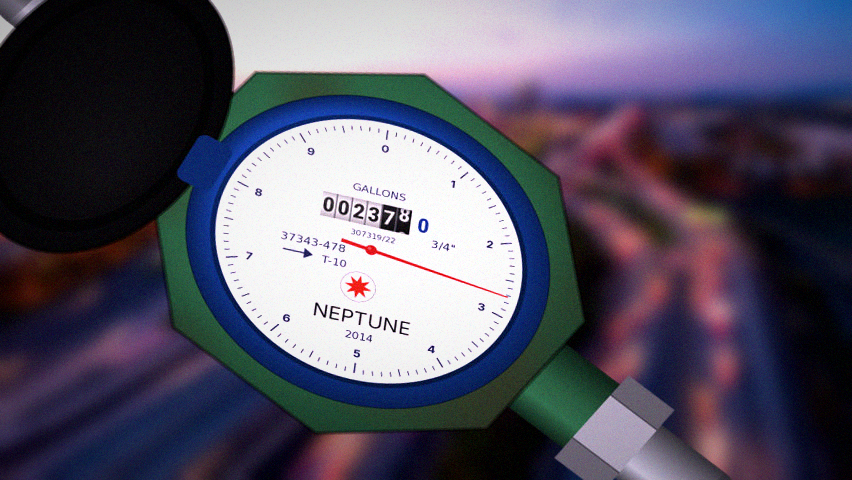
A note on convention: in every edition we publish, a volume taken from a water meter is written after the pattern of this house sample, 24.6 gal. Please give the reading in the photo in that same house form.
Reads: 23782.7 gal
